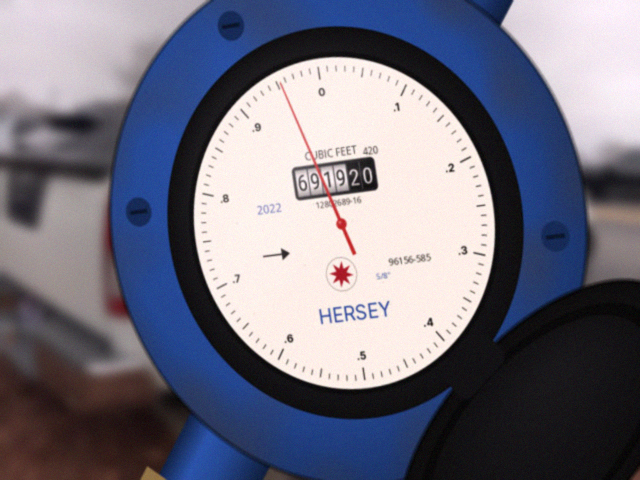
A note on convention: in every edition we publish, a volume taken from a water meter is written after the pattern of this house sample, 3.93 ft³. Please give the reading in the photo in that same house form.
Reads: 691919.95 ft³
